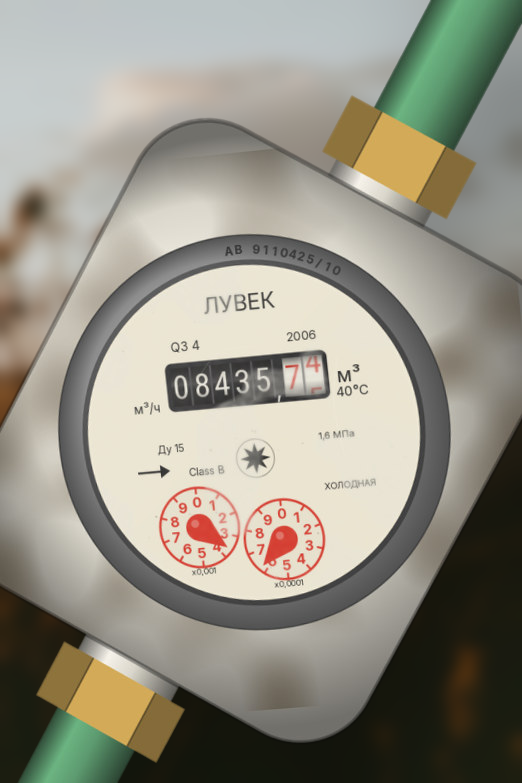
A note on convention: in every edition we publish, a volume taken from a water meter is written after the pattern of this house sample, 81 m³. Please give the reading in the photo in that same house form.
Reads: 8435.7436 m³
